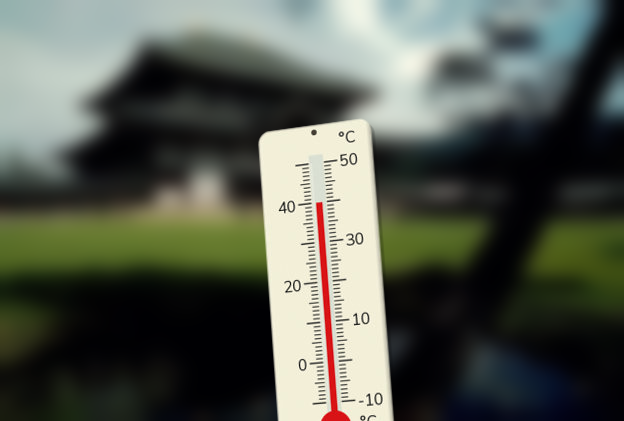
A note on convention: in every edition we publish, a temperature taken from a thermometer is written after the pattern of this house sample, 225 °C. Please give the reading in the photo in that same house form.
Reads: 40 °C
